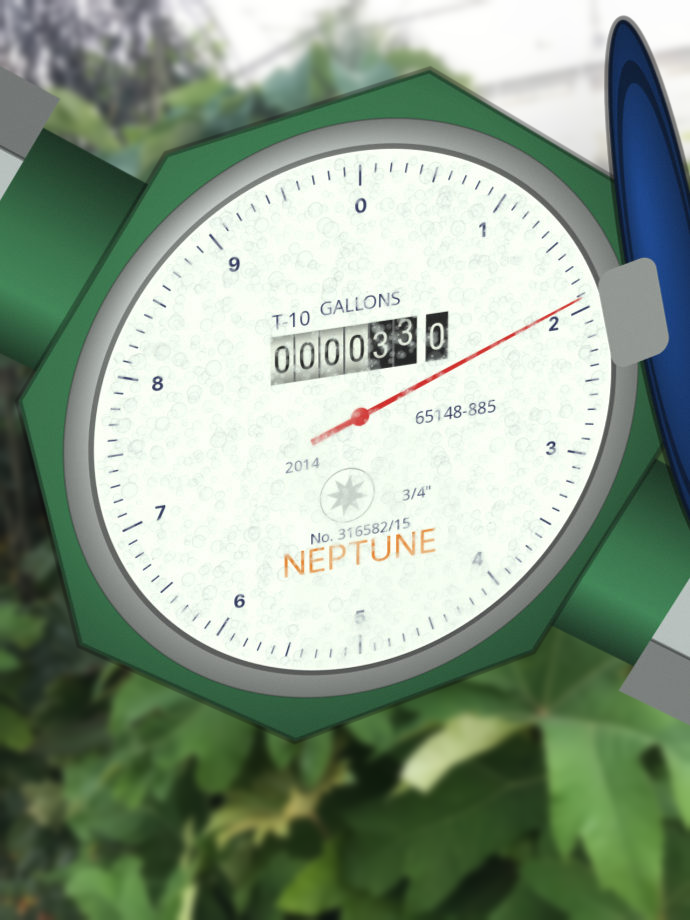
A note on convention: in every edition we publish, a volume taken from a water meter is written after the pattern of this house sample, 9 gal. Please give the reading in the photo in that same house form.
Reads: 331.9 gal
